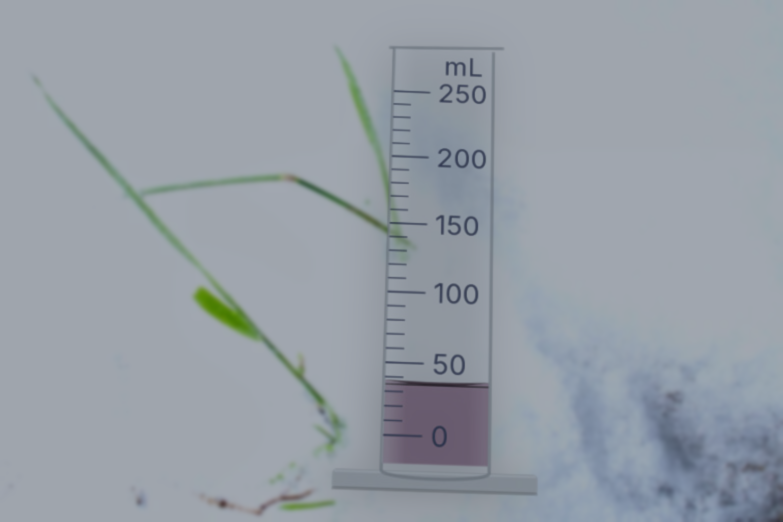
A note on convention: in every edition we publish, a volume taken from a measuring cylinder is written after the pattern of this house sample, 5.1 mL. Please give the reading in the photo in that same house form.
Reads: 35 mL
